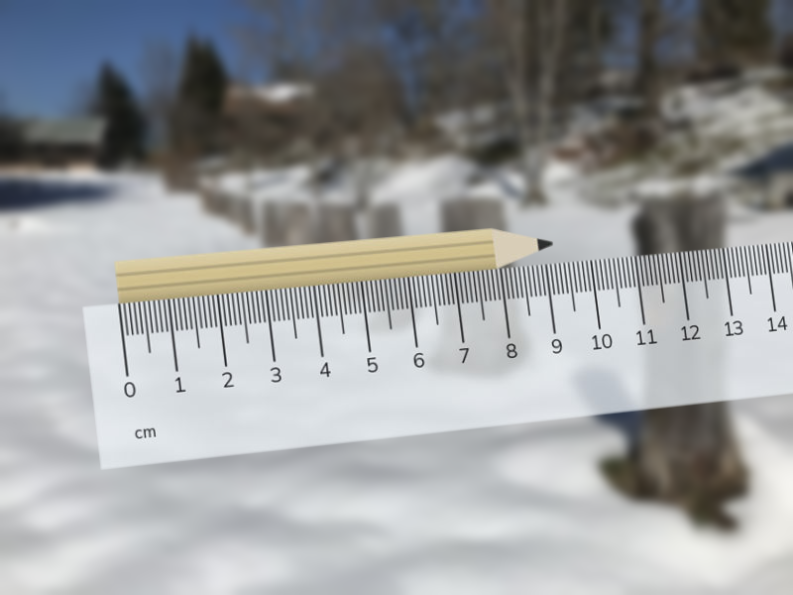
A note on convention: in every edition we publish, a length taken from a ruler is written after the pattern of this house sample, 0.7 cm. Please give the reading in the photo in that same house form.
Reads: 9.2 cm
